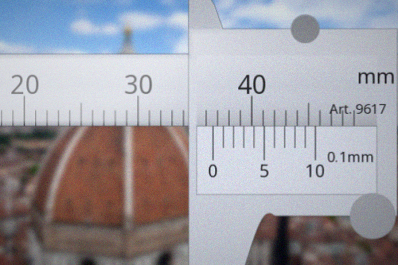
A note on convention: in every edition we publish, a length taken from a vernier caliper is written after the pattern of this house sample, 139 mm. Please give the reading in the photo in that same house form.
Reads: 36.6 mm
